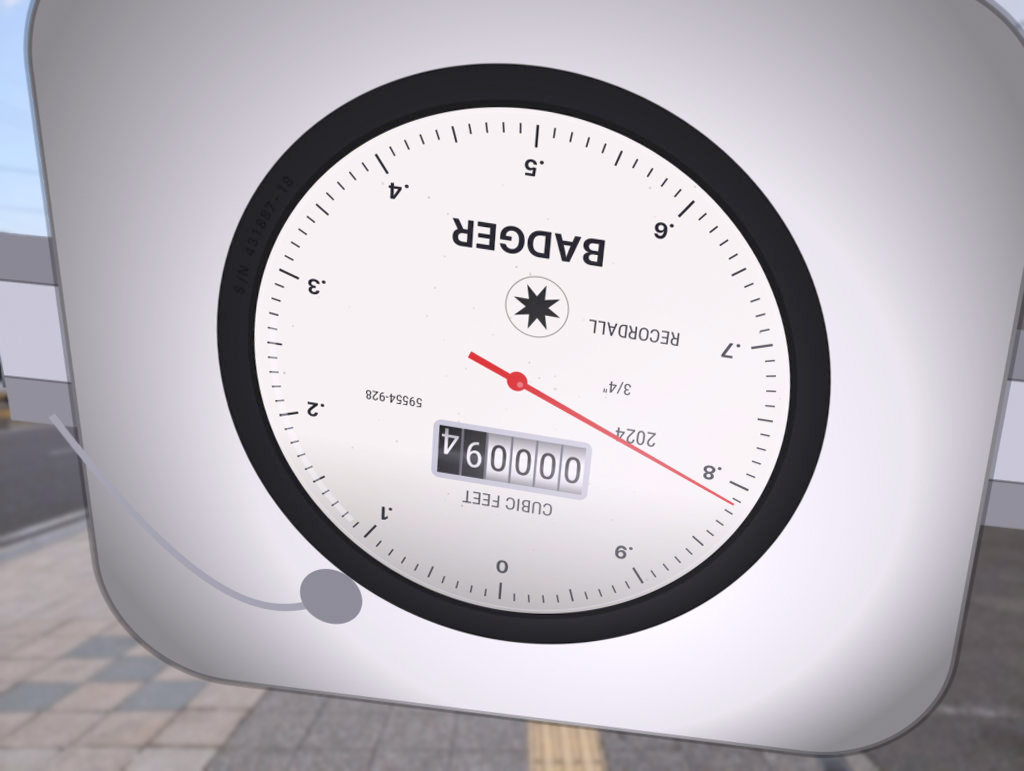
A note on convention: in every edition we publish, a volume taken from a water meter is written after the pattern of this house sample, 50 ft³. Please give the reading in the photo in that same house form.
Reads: 93.81 ft³
